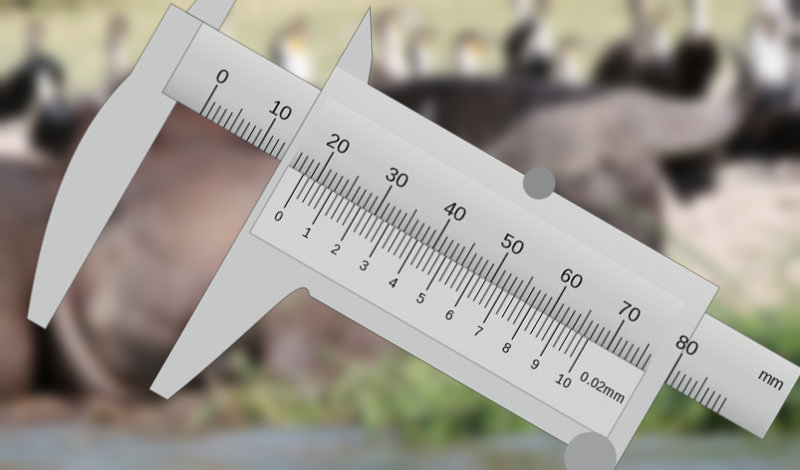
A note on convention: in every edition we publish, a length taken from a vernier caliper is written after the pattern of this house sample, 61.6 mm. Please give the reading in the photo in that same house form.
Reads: 17.8 mm
